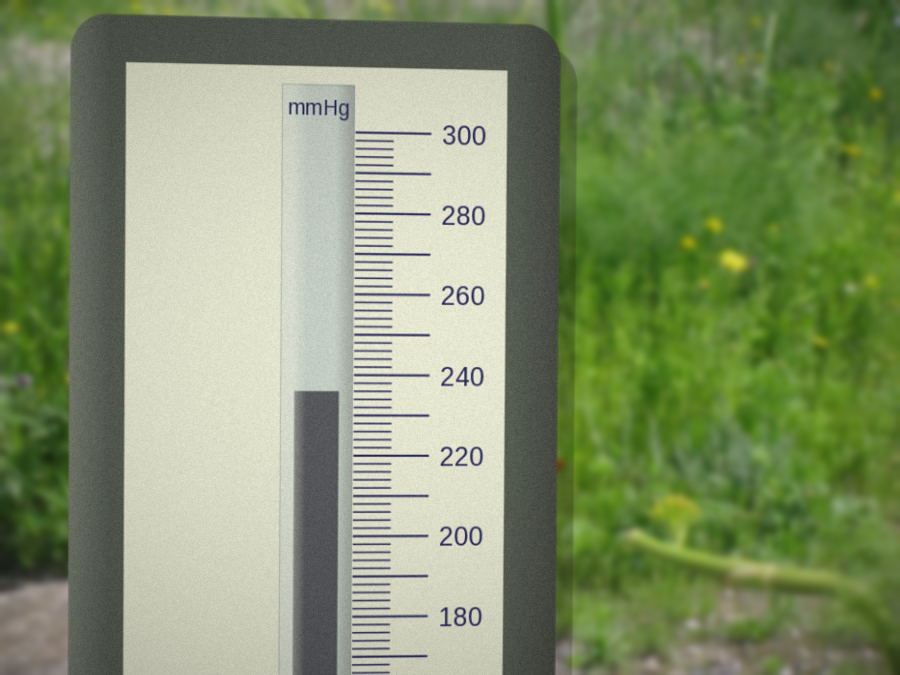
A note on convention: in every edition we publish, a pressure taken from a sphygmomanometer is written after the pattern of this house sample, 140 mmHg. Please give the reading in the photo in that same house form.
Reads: 236 mmHg
